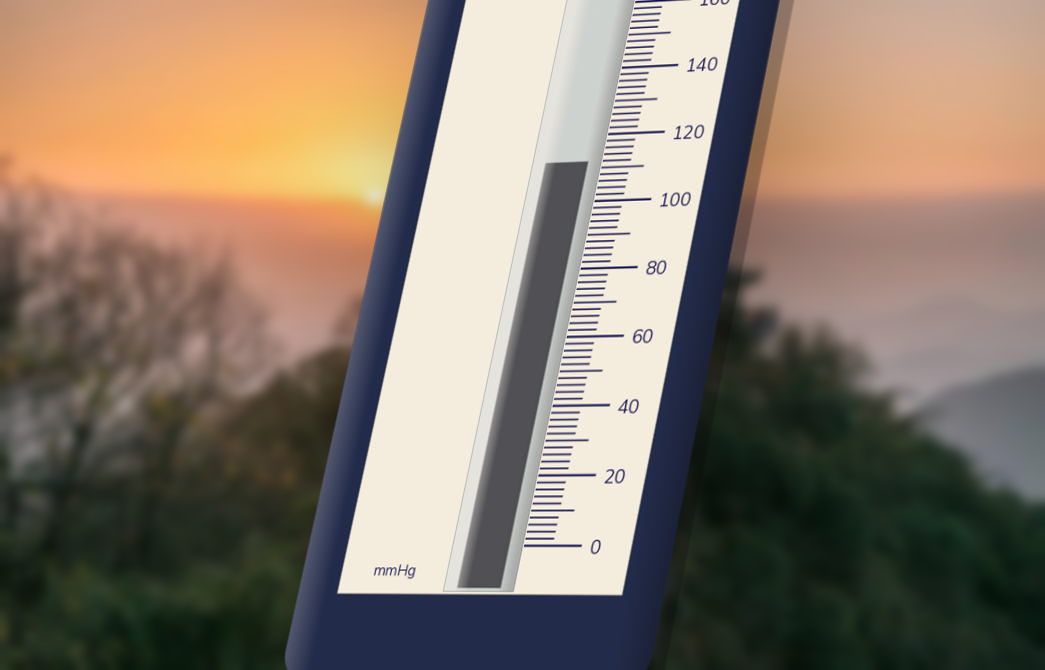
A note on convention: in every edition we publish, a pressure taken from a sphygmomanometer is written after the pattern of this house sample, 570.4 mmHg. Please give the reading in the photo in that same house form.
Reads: 112 mmHg
